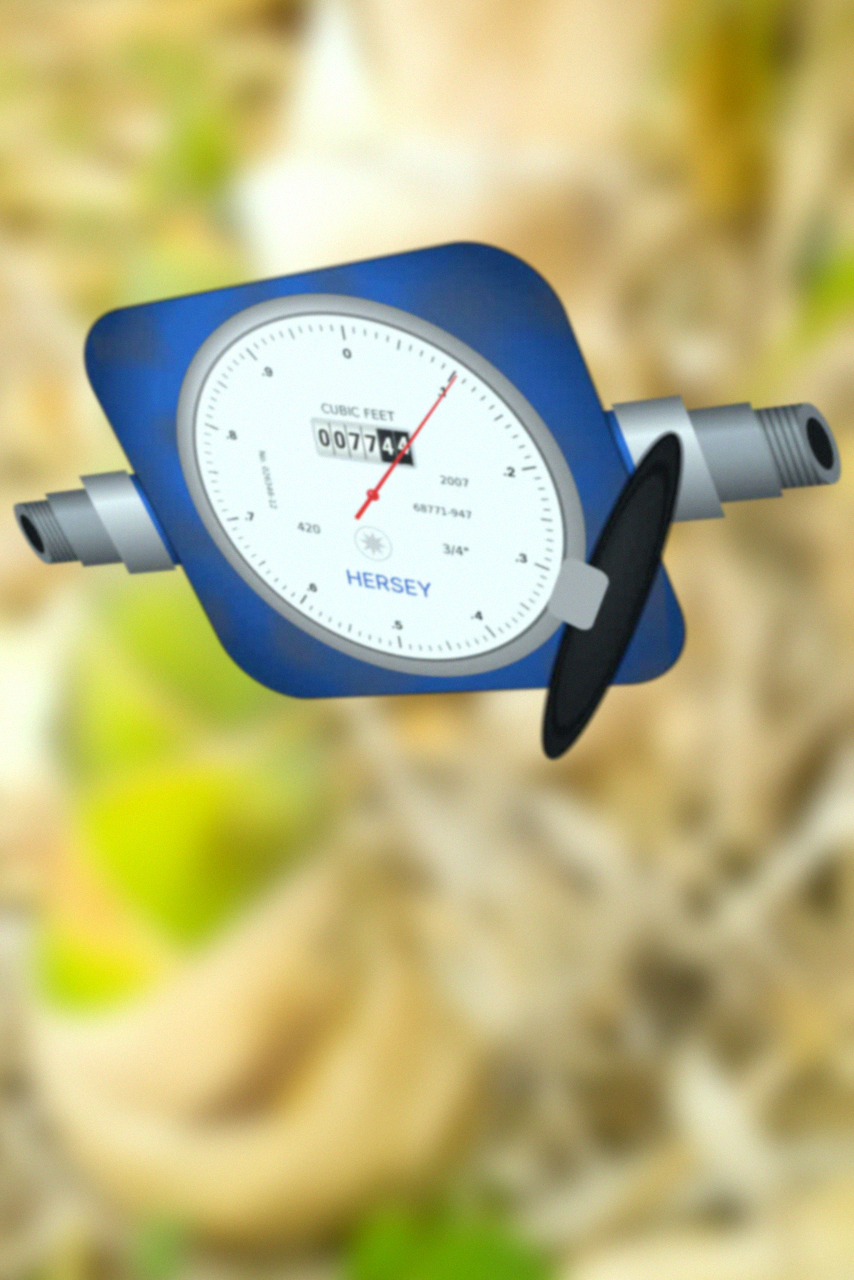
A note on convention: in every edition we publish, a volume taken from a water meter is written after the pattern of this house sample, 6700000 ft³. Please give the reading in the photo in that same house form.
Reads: 7744.10 ft³
